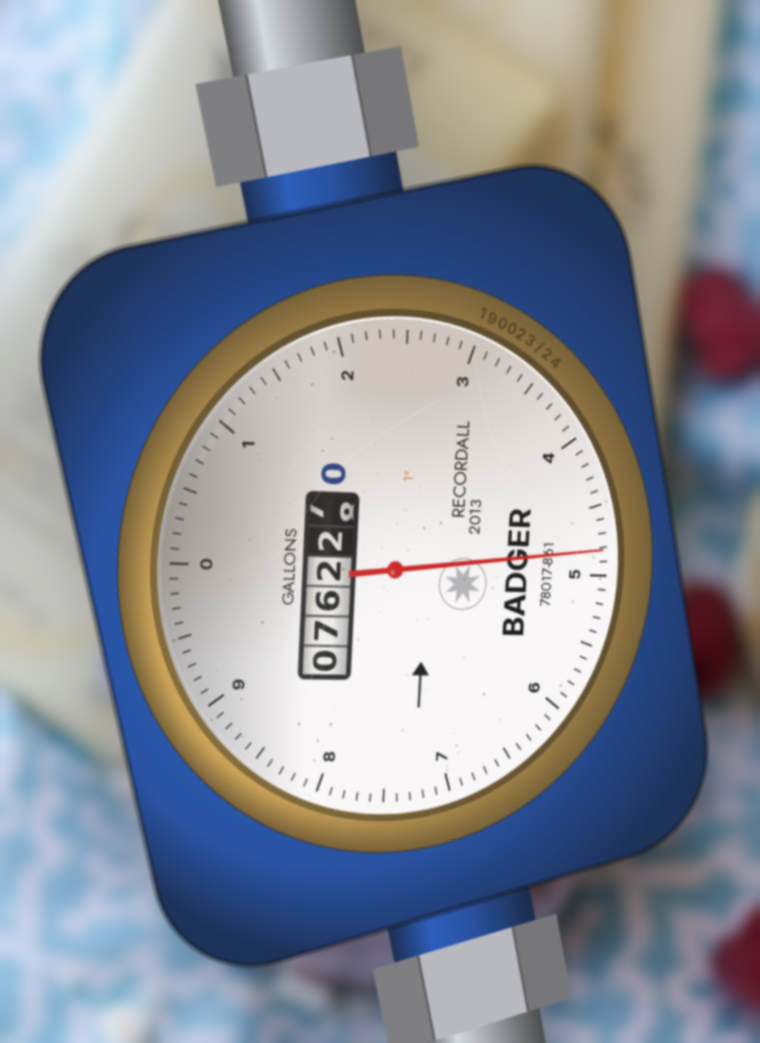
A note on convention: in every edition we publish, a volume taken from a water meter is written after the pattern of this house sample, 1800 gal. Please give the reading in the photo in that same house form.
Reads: 762274.8 gal
